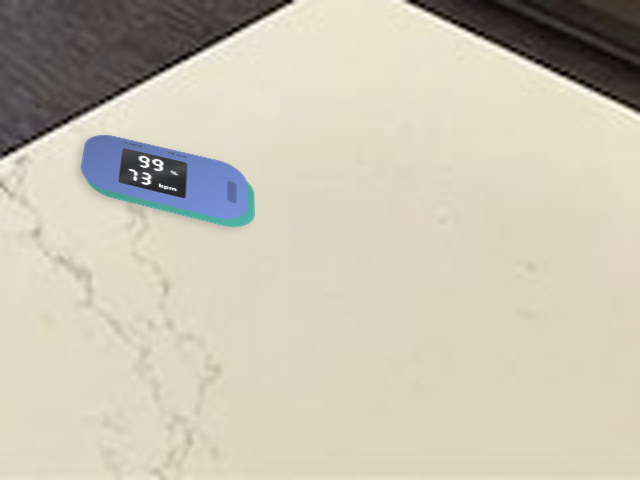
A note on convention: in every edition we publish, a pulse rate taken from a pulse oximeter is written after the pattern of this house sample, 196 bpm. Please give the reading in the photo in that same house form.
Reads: 73 bpm
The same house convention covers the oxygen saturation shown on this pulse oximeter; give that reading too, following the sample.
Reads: 99 %
